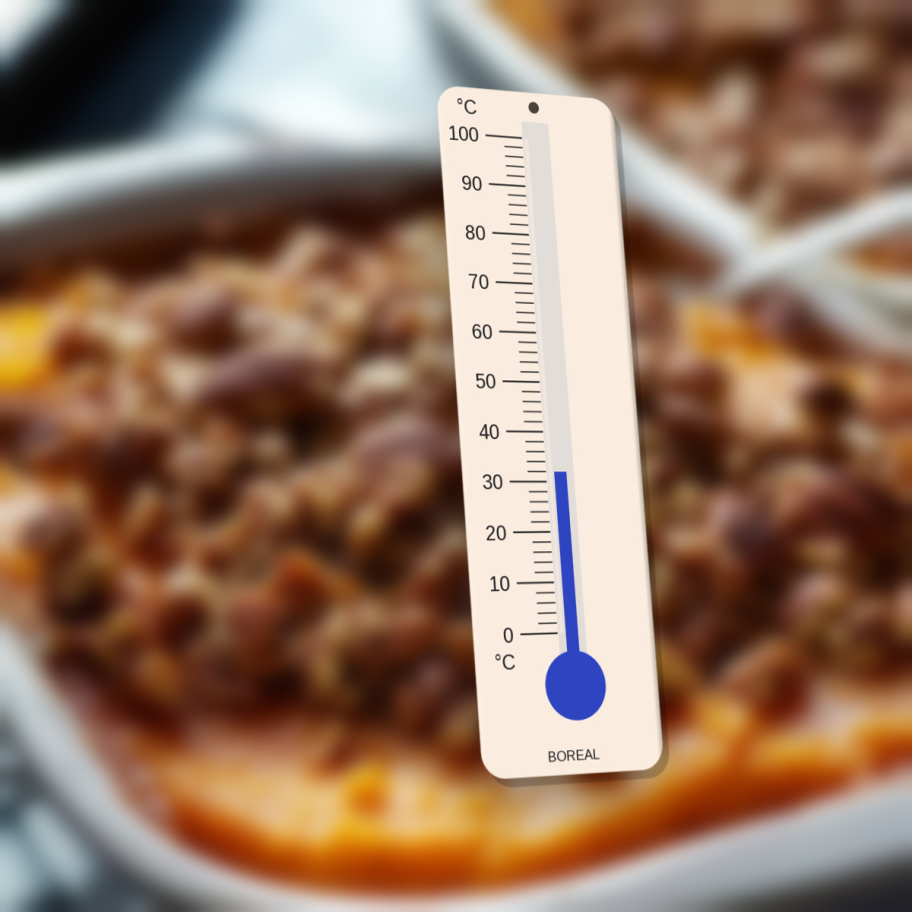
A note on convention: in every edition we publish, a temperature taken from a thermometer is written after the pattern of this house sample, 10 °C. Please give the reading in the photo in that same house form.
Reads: 32 °C
